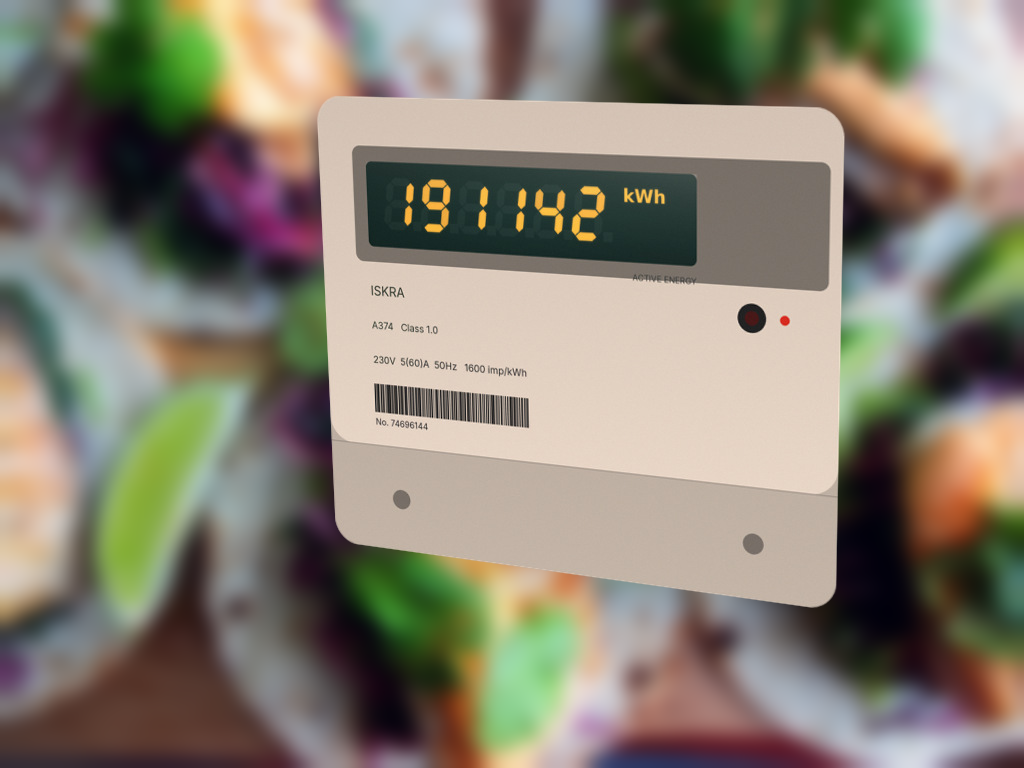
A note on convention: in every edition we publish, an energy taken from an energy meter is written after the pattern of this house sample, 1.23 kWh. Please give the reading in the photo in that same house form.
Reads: 191142 kWh
